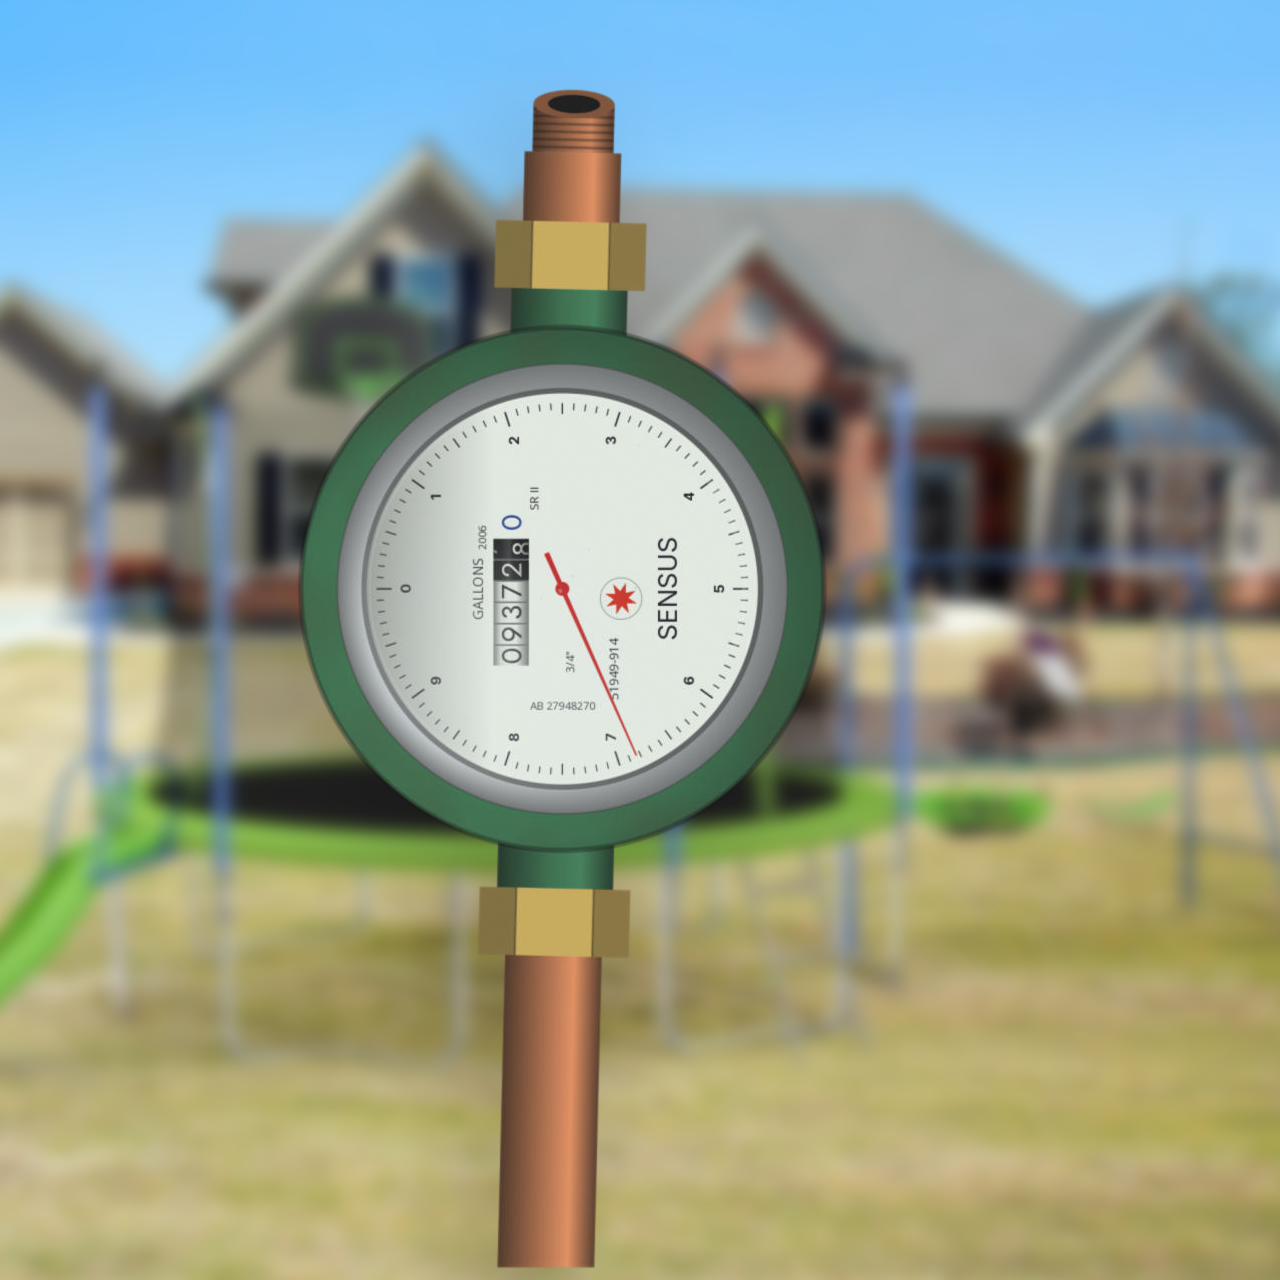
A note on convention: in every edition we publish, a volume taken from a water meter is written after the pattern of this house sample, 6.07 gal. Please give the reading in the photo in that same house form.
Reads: 937276.8 gal
